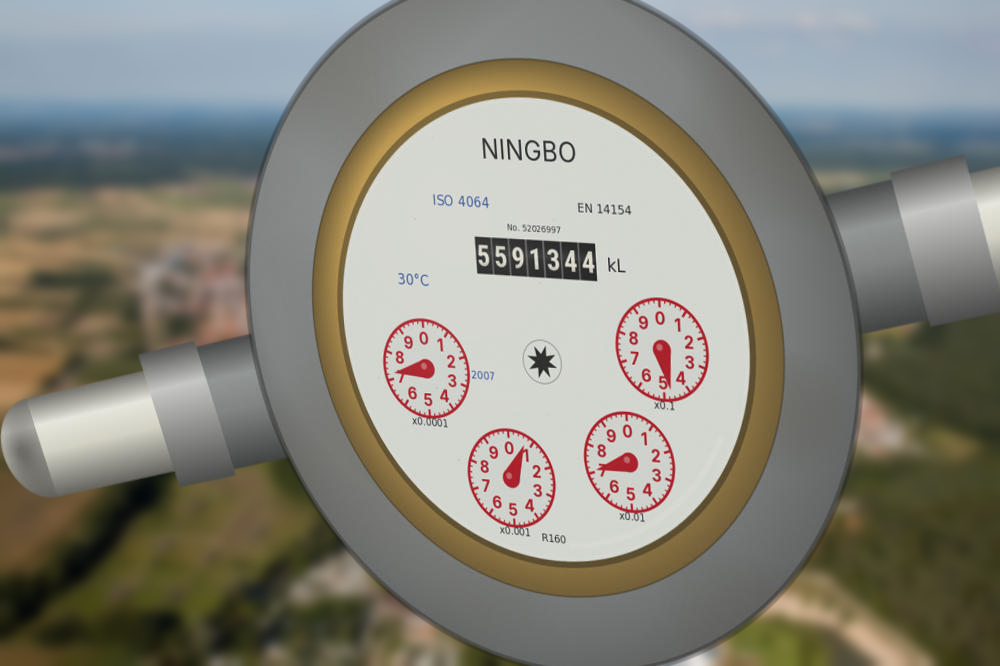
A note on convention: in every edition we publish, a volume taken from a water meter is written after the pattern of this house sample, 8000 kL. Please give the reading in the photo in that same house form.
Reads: 5591344.4707 kL
